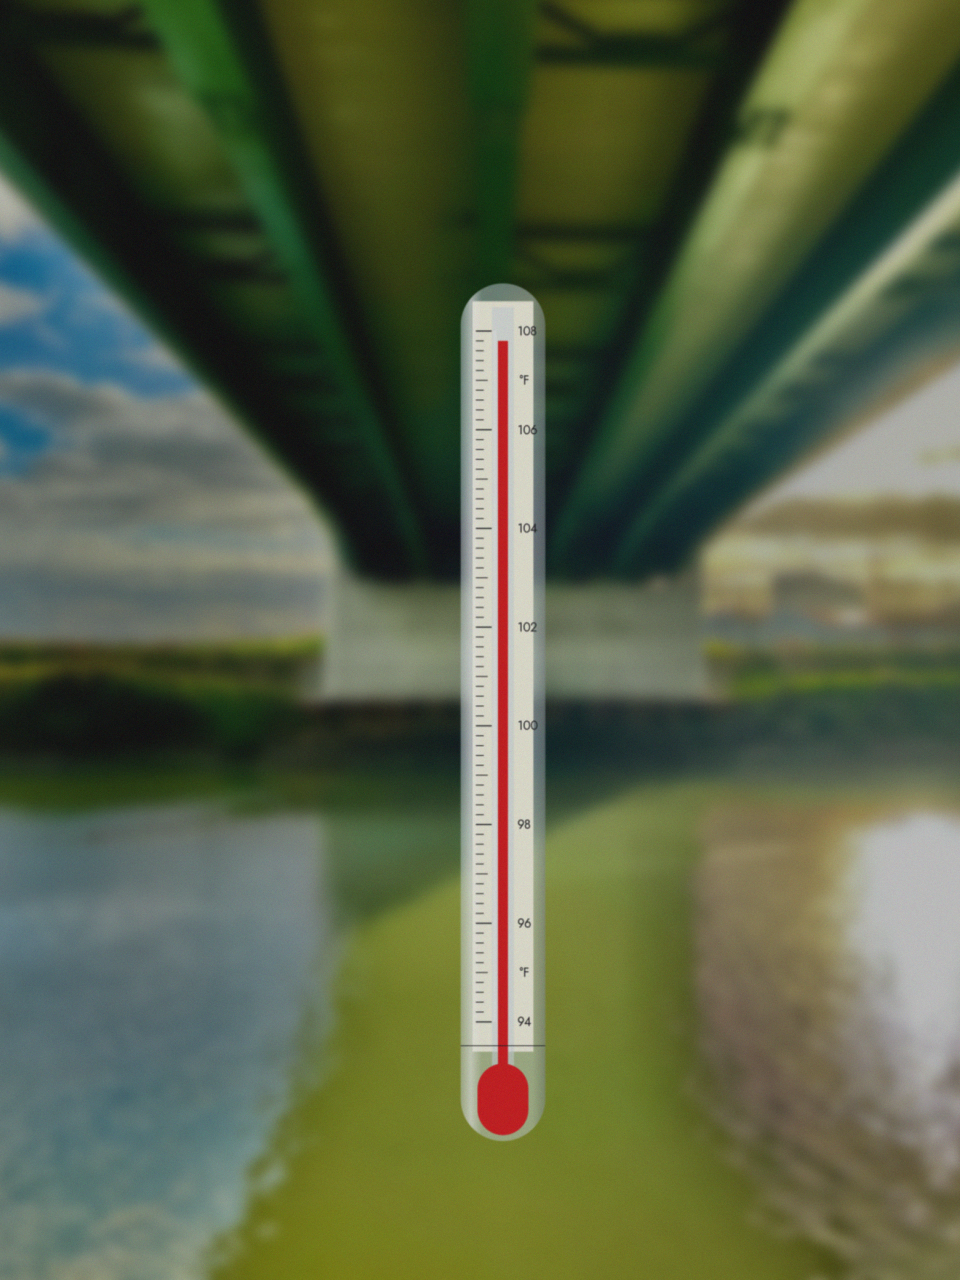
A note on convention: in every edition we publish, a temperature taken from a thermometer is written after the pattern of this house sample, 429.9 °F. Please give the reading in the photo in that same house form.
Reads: 107.8 °F
